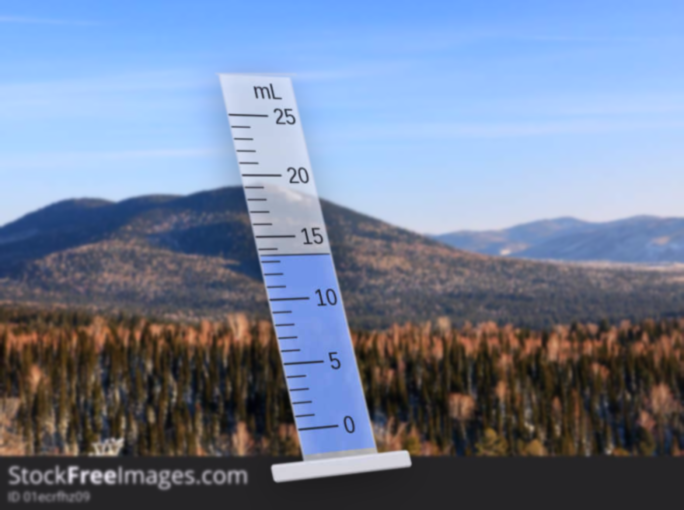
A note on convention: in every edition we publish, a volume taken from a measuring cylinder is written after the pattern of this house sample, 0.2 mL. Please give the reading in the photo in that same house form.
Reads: 13.5 mL
